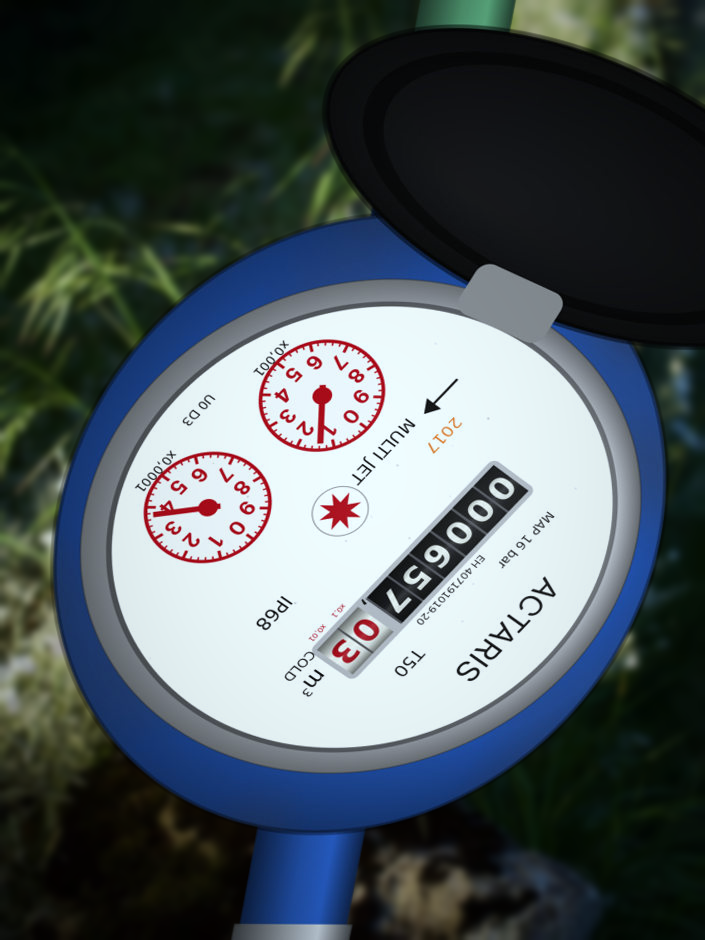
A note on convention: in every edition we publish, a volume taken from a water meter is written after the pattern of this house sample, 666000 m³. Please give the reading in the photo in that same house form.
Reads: 657.0313 m³
